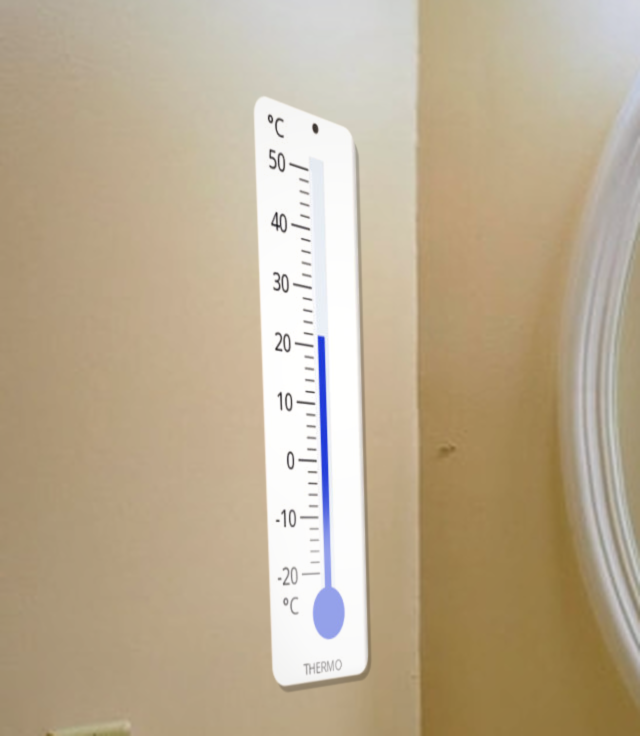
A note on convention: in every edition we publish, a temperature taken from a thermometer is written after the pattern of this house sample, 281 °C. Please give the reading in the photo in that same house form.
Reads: 22 °C
